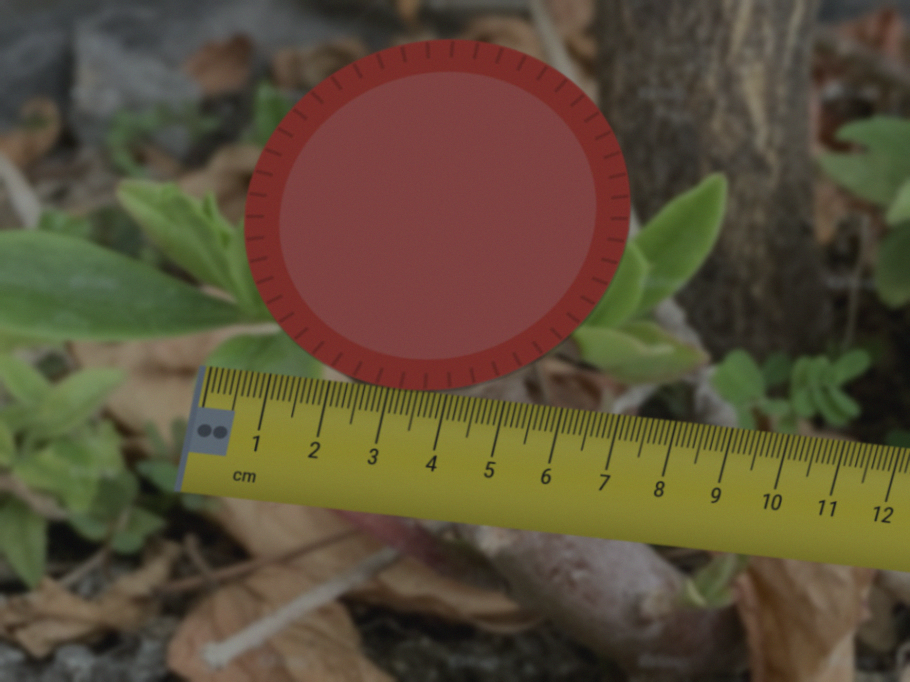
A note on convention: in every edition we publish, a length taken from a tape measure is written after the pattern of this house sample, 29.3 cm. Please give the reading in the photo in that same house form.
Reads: 6.4 cm
